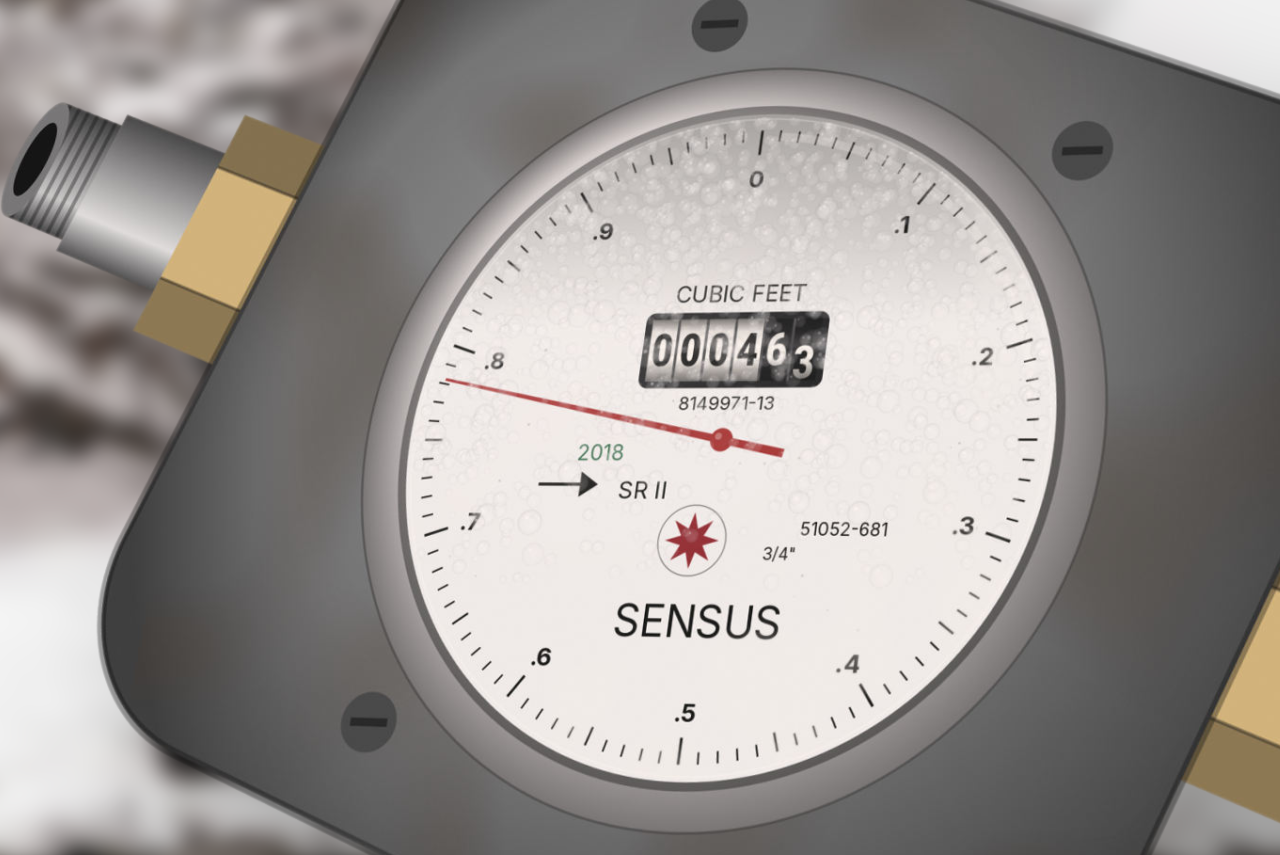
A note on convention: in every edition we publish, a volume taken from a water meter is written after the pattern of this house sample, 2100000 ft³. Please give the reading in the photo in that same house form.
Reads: 462.78 ft³
